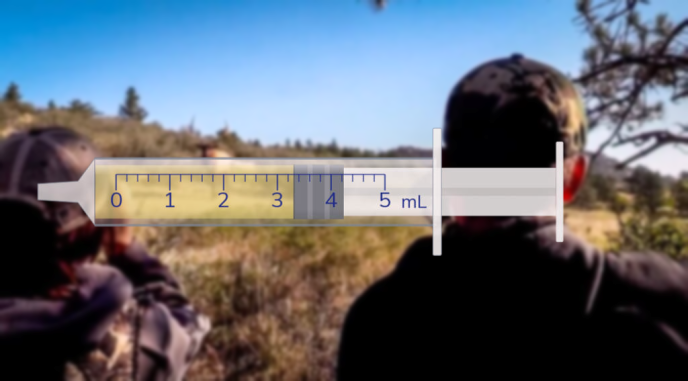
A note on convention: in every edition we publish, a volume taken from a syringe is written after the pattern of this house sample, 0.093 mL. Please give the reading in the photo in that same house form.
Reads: 3.3 mL
